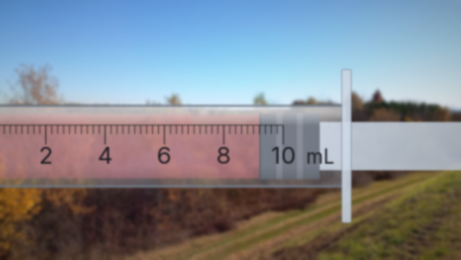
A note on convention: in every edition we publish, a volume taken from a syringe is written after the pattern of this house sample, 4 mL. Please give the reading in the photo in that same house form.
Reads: 9.2 mL
